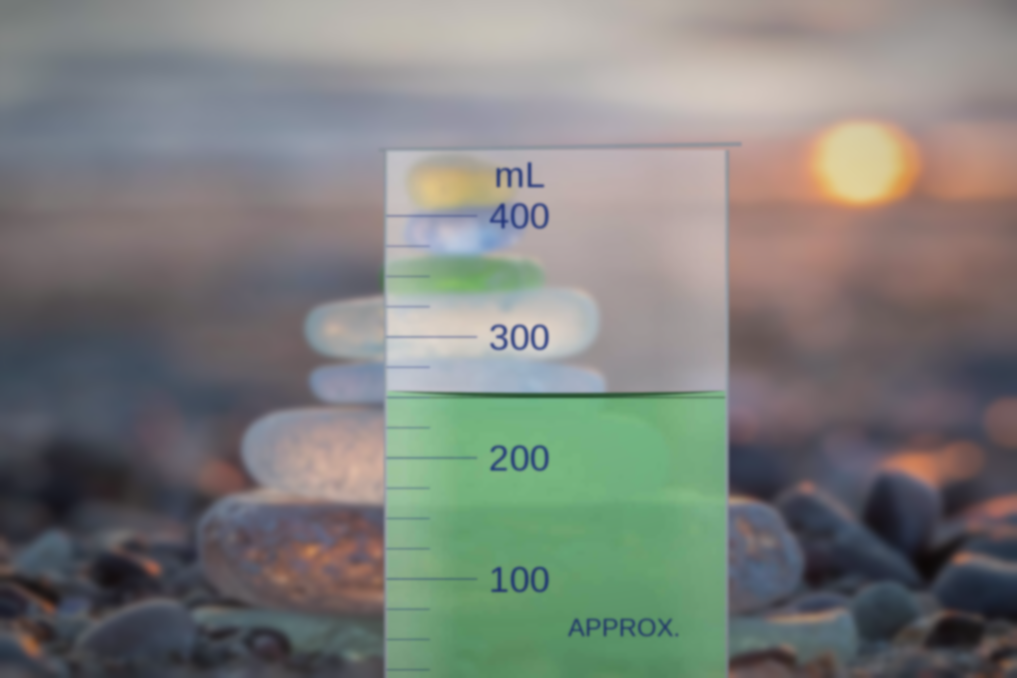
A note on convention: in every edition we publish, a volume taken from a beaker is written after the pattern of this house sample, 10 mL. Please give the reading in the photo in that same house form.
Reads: 250 mL
